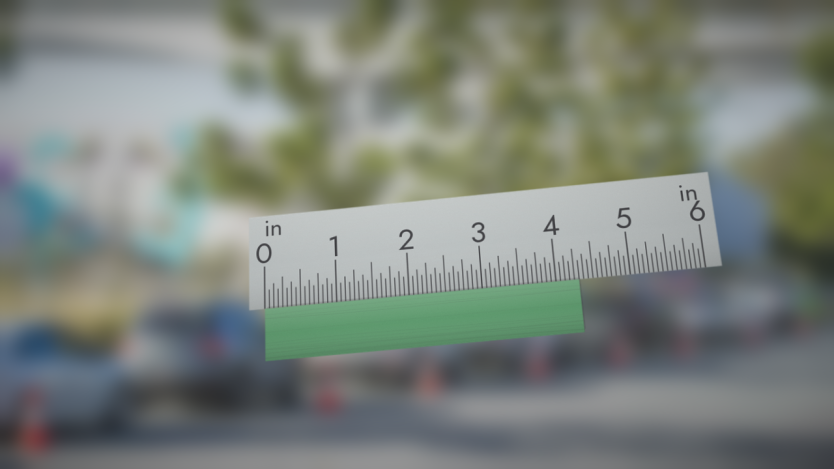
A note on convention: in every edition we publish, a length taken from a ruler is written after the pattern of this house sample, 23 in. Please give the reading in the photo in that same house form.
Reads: 4.3125 in
